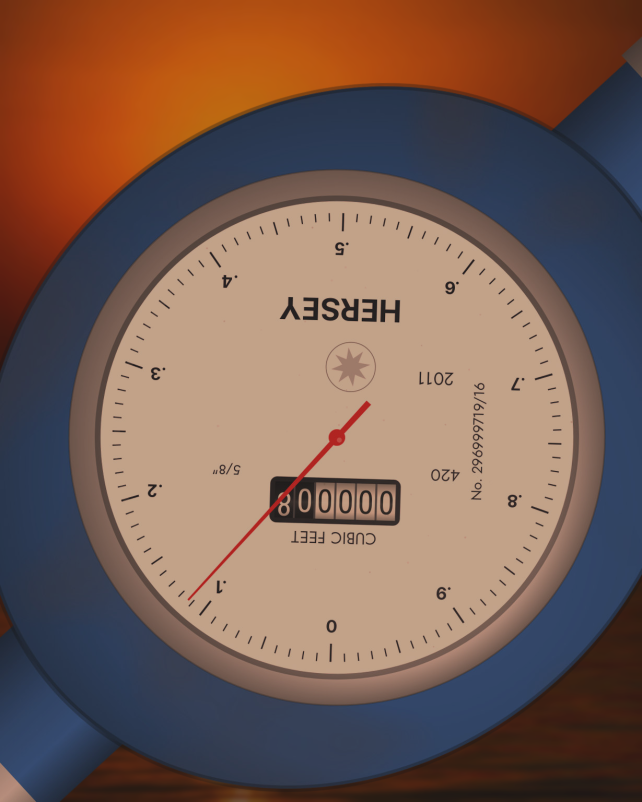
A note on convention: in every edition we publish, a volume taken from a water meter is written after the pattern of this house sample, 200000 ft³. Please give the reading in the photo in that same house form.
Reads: 8.11 ft³
